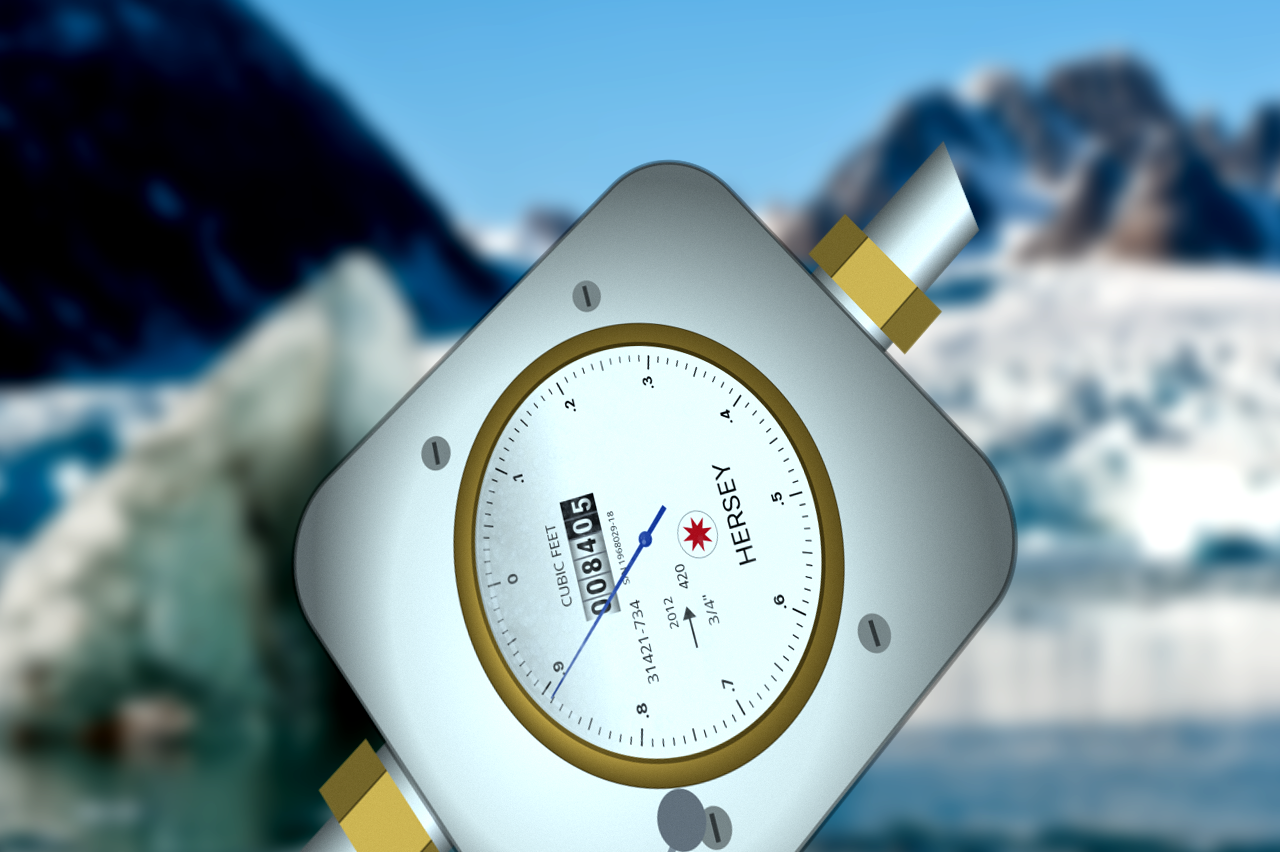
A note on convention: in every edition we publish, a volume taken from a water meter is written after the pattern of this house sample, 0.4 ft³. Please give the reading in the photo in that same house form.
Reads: 8404.89 ft³
